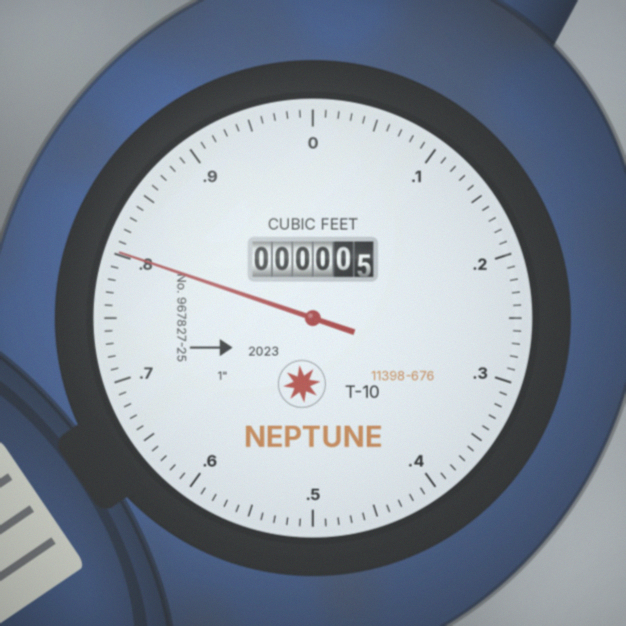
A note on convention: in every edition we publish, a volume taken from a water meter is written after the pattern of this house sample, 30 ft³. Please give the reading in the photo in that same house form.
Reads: 4.80 ft³
